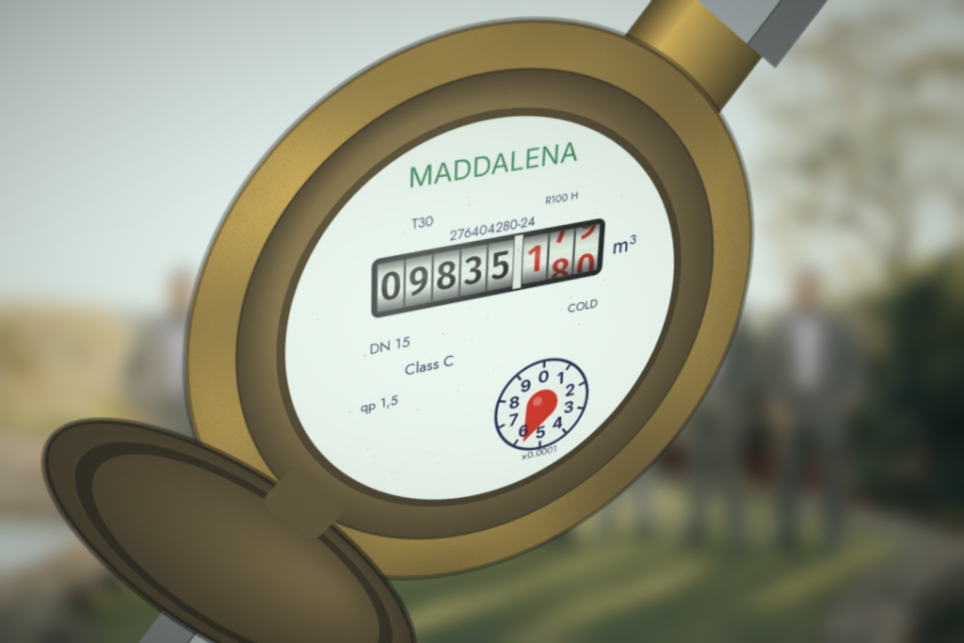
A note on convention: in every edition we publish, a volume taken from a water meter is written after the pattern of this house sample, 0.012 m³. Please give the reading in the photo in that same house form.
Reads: 9835.1795 m³
